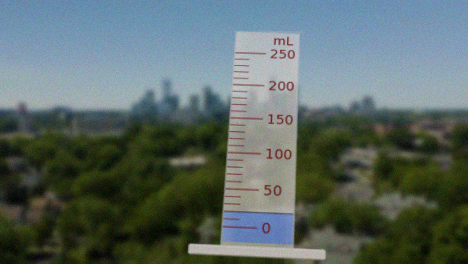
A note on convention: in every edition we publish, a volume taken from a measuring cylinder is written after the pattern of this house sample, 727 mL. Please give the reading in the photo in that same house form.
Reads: 20 mL
